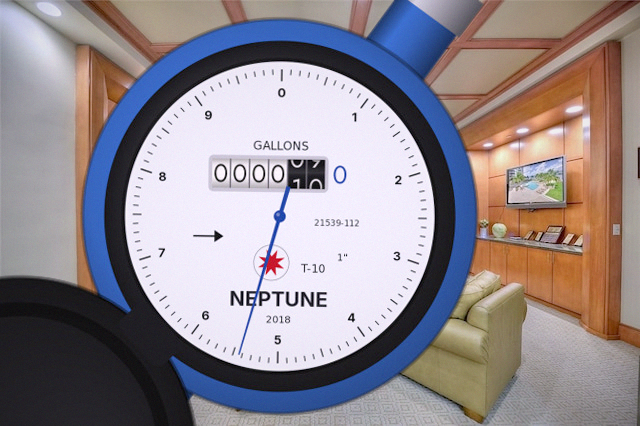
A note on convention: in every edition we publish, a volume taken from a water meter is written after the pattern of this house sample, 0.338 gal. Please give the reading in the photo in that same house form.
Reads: 95.4 gal
